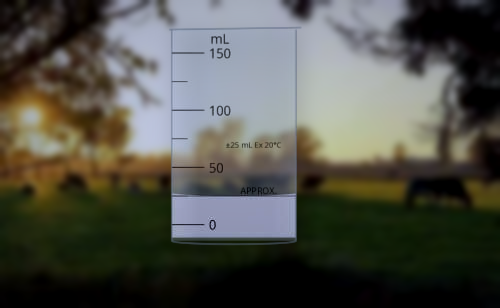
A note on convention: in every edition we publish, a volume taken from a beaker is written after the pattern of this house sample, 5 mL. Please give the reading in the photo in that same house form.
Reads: 25 mL
